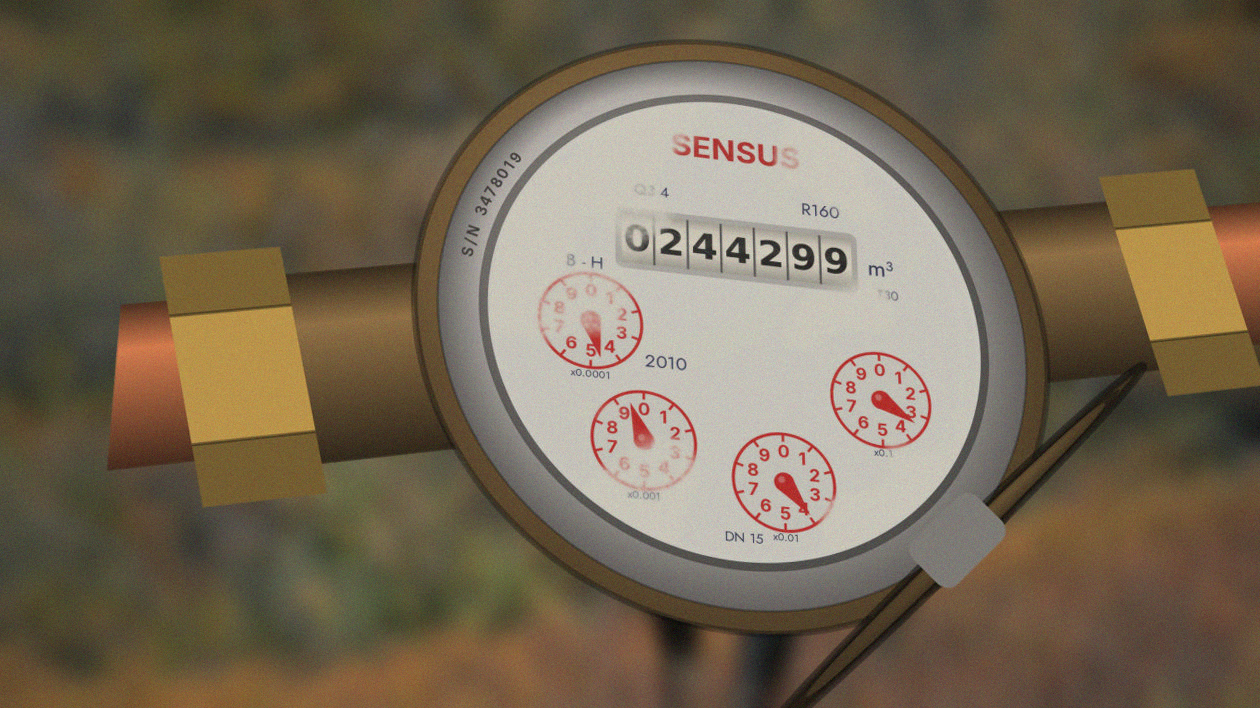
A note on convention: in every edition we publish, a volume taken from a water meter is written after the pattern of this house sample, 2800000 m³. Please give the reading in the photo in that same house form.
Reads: 244299.3394 m³
